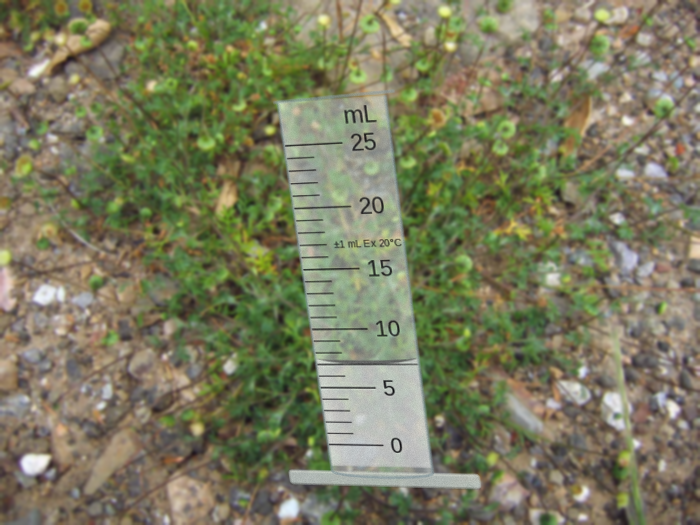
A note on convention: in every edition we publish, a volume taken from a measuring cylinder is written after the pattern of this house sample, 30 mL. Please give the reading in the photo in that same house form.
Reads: 7 mL
